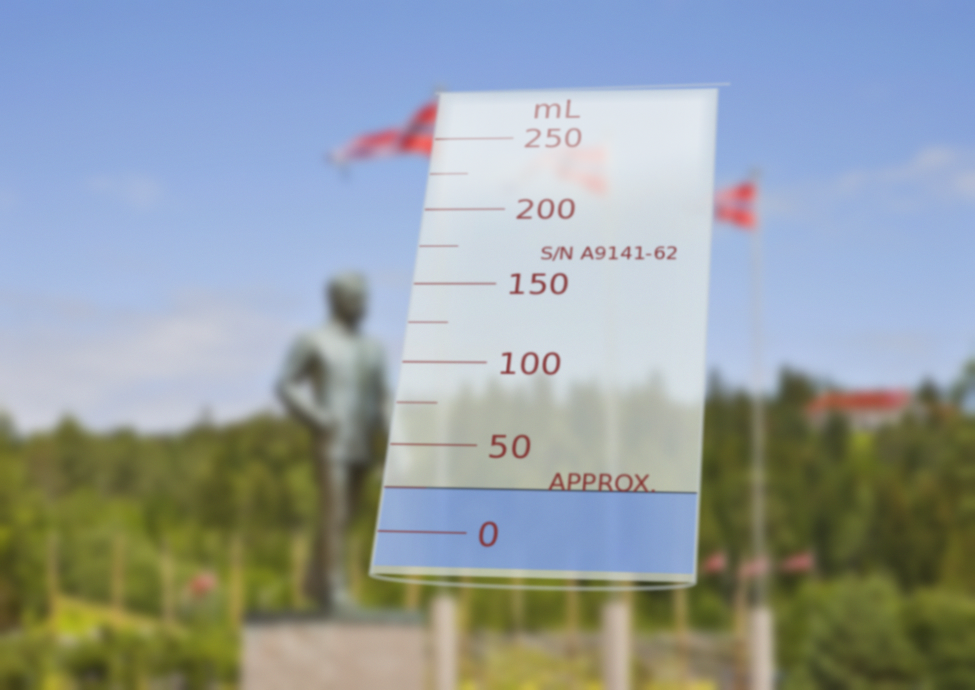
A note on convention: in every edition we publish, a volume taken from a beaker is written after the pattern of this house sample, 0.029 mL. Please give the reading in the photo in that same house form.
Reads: 25 mL
